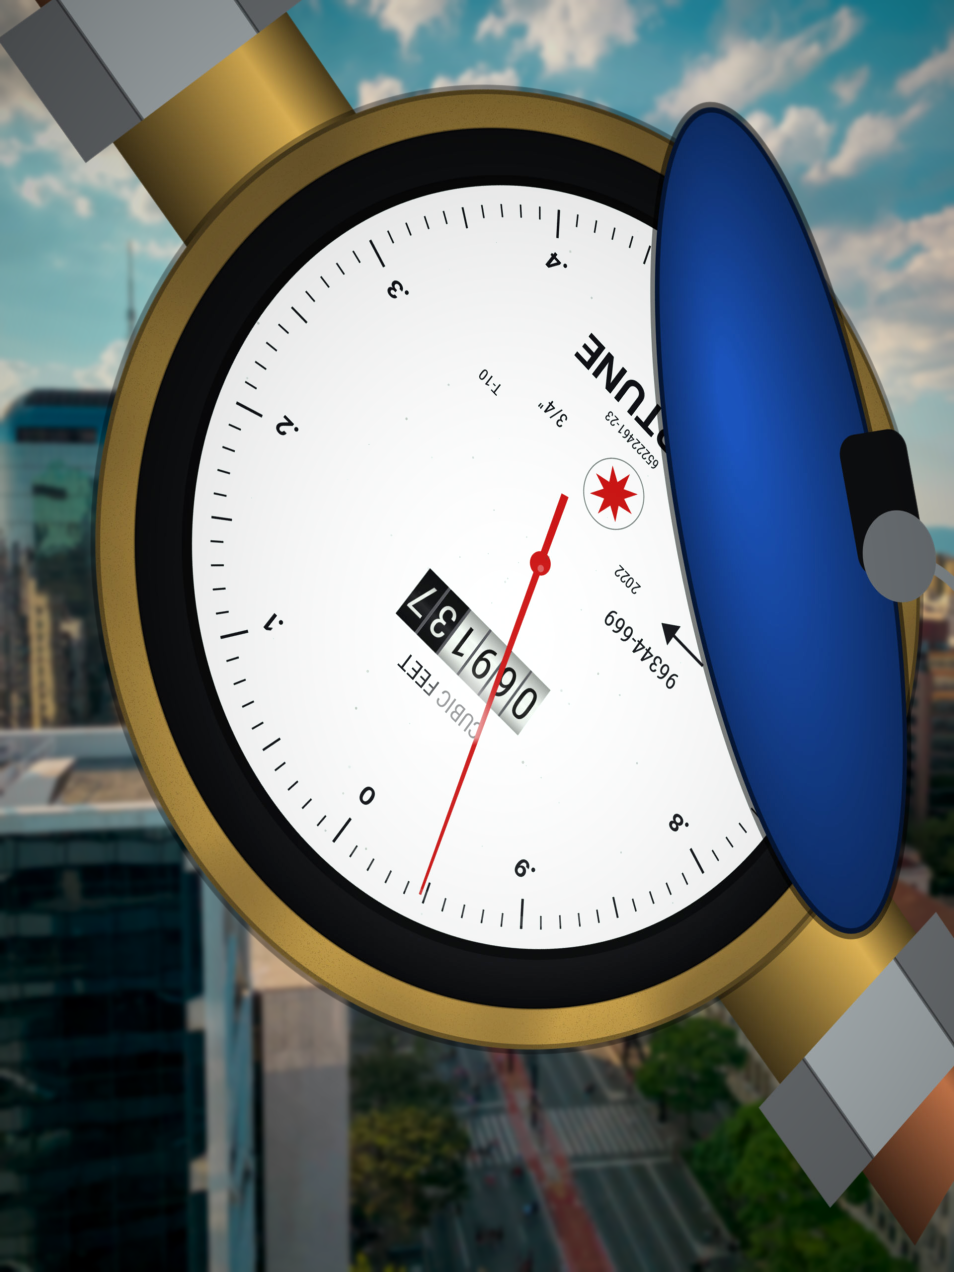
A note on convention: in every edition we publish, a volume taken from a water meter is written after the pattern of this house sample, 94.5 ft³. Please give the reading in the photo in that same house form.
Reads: 69136.95 ft³
